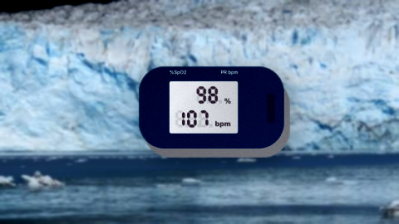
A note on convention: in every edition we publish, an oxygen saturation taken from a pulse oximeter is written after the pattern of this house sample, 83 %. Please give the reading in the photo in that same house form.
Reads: 98 %
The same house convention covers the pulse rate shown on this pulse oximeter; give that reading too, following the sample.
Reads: 107 bpm
